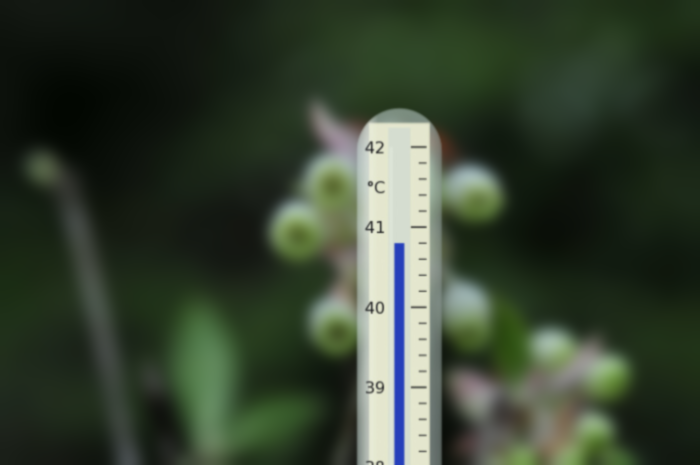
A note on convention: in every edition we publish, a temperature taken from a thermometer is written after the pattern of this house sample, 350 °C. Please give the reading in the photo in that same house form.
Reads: 40.8 °C
